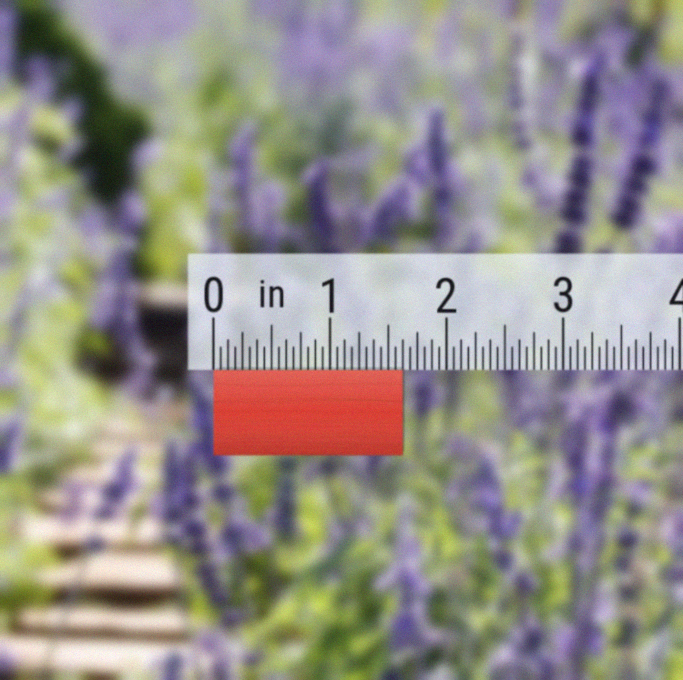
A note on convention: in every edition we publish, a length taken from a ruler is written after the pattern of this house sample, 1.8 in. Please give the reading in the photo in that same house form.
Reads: 1.625 in
